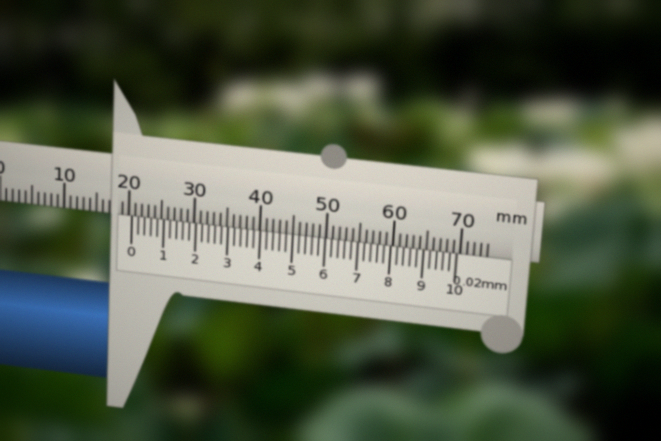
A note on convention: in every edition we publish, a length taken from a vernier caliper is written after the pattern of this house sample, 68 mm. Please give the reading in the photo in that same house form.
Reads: 20.5 mm
